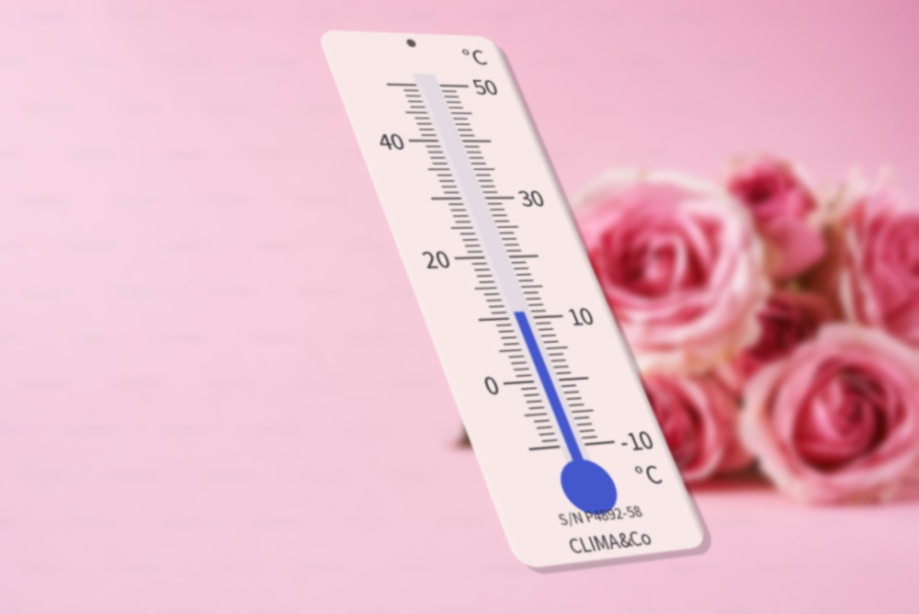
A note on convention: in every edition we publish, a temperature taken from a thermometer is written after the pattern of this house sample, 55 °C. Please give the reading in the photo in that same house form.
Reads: 11 °C
